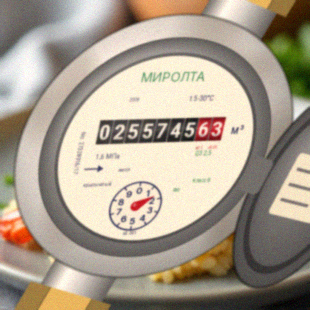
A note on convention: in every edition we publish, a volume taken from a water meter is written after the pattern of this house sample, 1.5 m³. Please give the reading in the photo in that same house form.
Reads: 255745.631 m³
